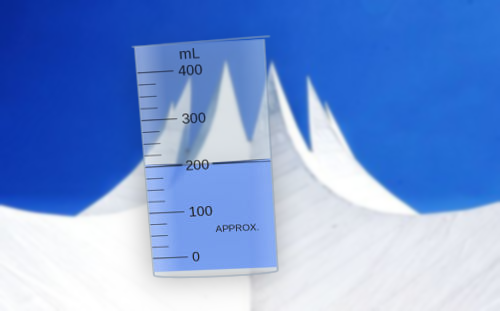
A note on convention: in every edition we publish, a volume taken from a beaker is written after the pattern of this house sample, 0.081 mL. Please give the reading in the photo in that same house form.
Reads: 200 mL
